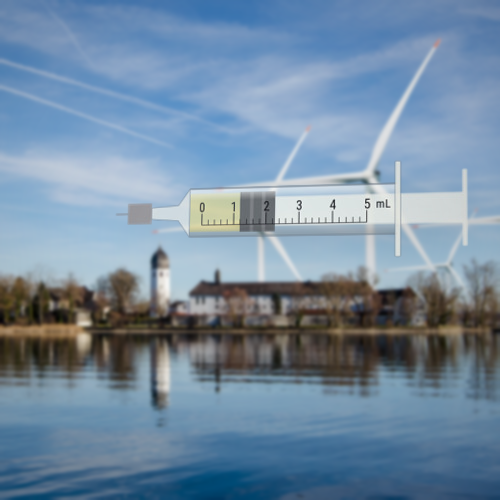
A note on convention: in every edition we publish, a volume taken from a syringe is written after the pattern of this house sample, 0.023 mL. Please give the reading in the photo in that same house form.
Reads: 1.2 mL
